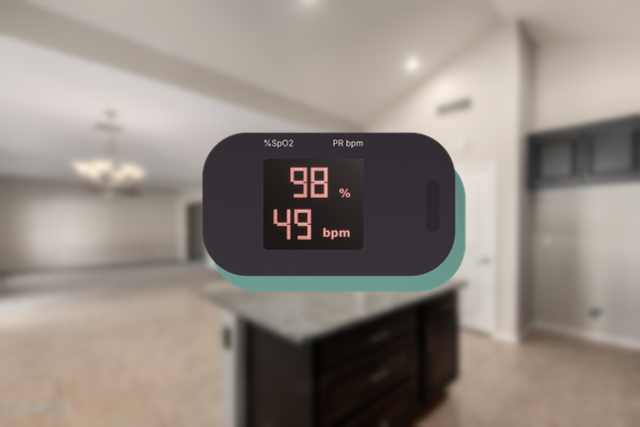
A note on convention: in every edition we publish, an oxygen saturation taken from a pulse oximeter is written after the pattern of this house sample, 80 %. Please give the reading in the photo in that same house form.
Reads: 98 %
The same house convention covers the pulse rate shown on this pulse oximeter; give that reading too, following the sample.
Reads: 49 bpm
